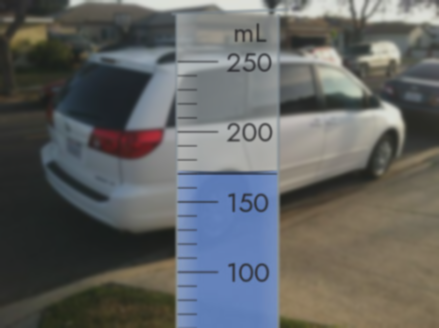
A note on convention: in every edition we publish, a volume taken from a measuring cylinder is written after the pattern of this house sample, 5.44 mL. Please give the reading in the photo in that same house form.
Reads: 170 mL
